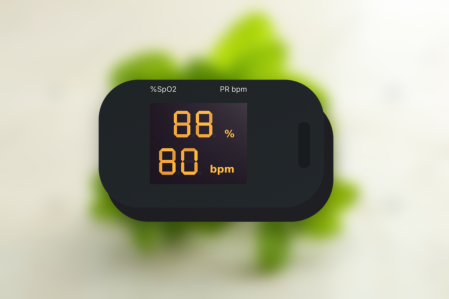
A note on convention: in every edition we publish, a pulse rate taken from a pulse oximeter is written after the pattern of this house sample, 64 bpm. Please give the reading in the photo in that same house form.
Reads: 80 bpm
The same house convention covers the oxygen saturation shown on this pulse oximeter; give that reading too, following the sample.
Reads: 88 %
